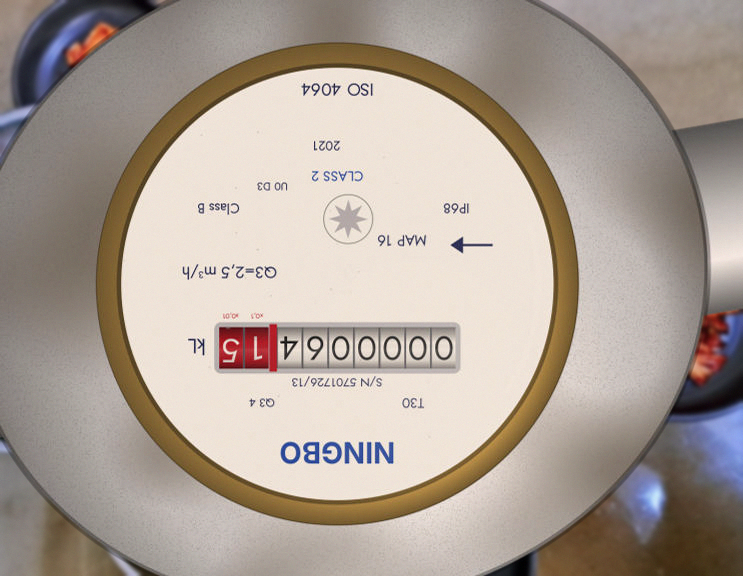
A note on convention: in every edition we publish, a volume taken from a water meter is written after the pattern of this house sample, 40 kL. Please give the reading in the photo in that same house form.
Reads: 64.15 kL
